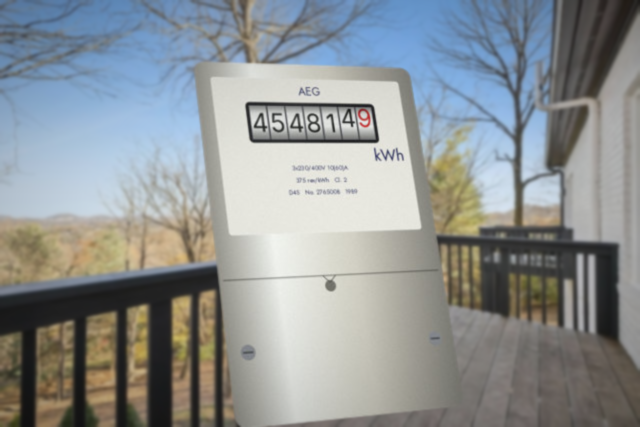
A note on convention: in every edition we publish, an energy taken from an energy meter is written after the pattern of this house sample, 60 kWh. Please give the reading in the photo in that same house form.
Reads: 454814.9 kWh
